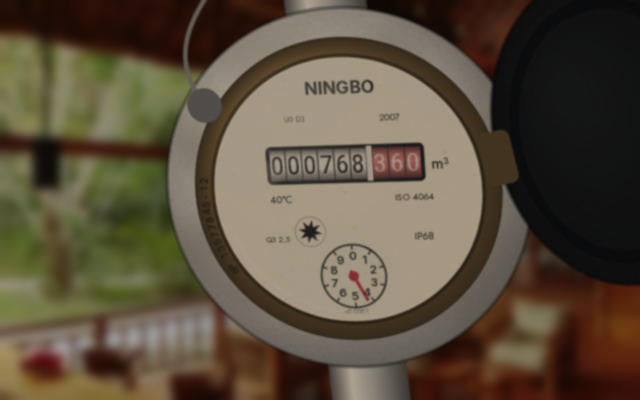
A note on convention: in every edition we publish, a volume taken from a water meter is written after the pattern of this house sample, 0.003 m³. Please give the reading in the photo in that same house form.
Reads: 768.3604 m³
